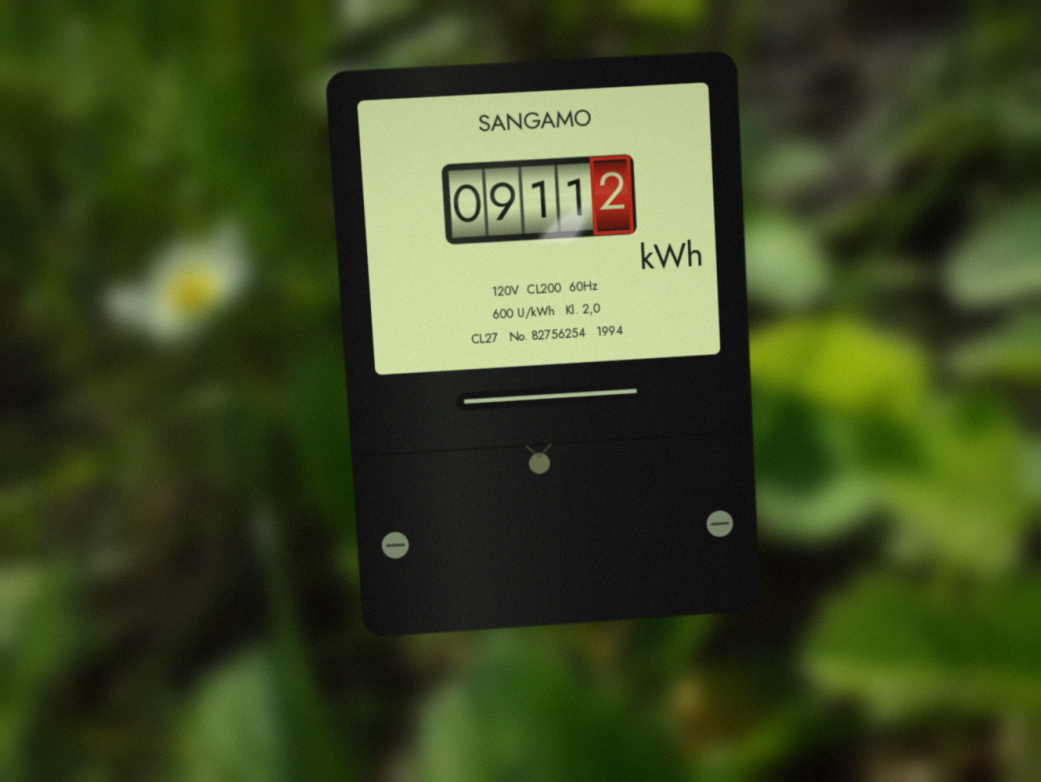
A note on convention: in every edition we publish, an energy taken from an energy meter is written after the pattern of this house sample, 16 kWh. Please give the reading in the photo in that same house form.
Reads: 911.2 kWh
